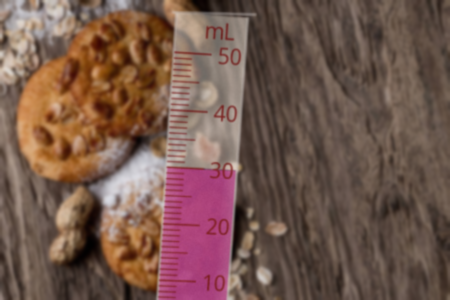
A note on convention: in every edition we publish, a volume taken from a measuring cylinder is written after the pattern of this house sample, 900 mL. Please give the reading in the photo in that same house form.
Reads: 30 mL
